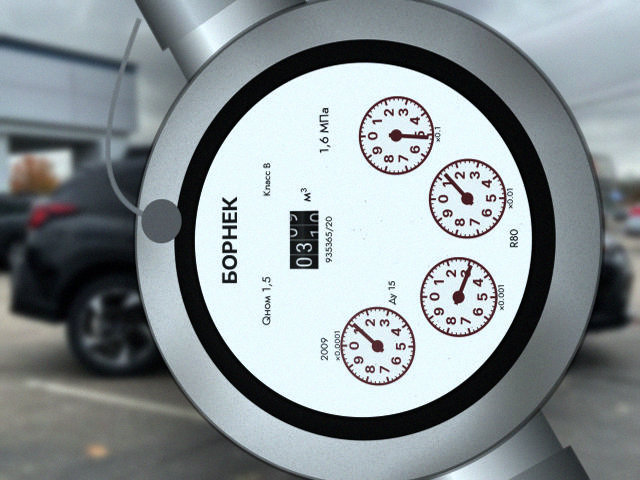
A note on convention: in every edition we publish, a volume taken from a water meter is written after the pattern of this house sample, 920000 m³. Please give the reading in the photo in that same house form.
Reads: 309.5131 m³
